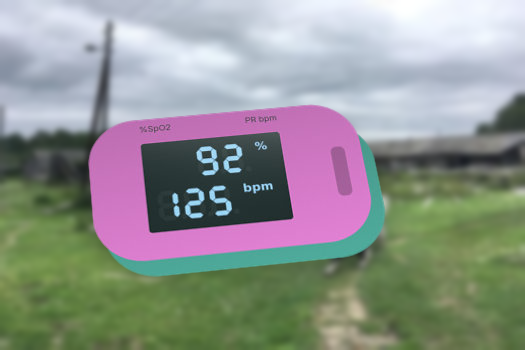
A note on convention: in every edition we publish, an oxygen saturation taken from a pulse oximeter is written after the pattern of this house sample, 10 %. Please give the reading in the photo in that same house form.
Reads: 92 %
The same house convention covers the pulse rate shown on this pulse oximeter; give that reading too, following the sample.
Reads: 125 bpm
